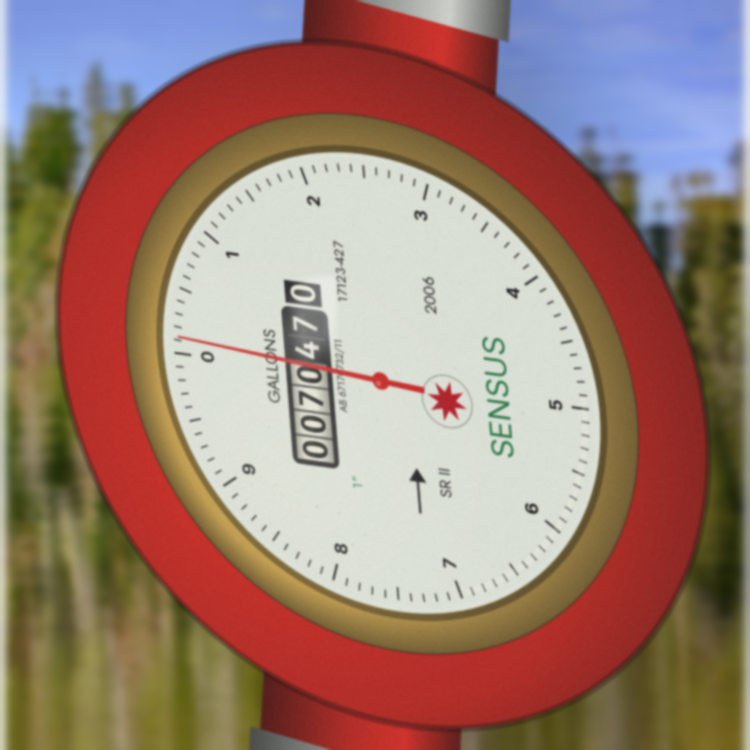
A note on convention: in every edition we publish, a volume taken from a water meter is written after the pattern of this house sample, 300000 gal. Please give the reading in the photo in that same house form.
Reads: 70470.1 gal
